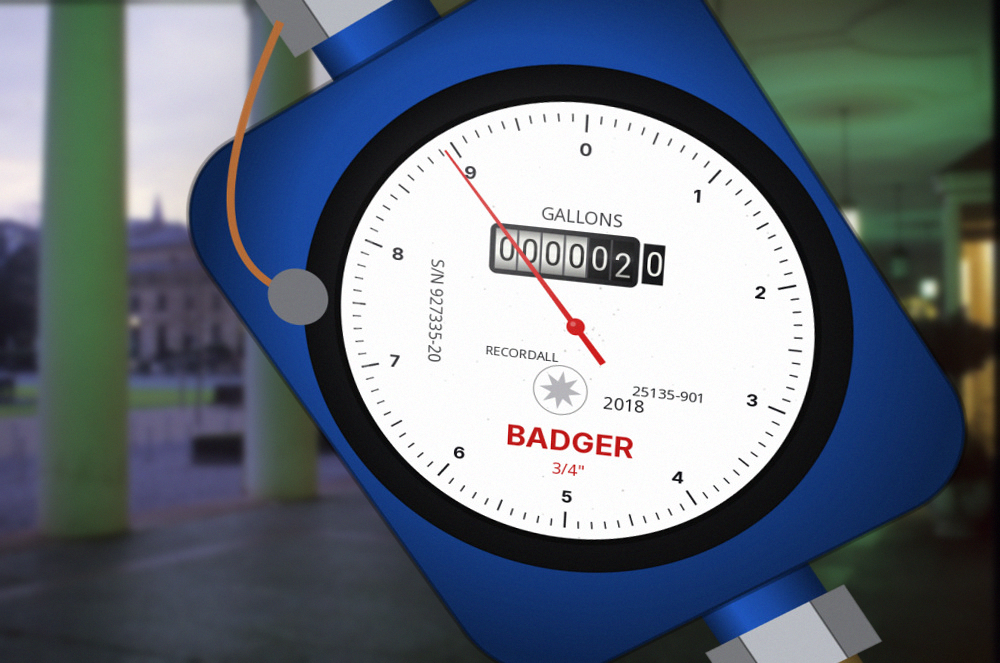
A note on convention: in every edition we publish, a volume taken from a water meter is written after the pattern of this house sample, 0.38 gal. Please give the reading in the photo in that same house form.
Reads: 18.9 gal
